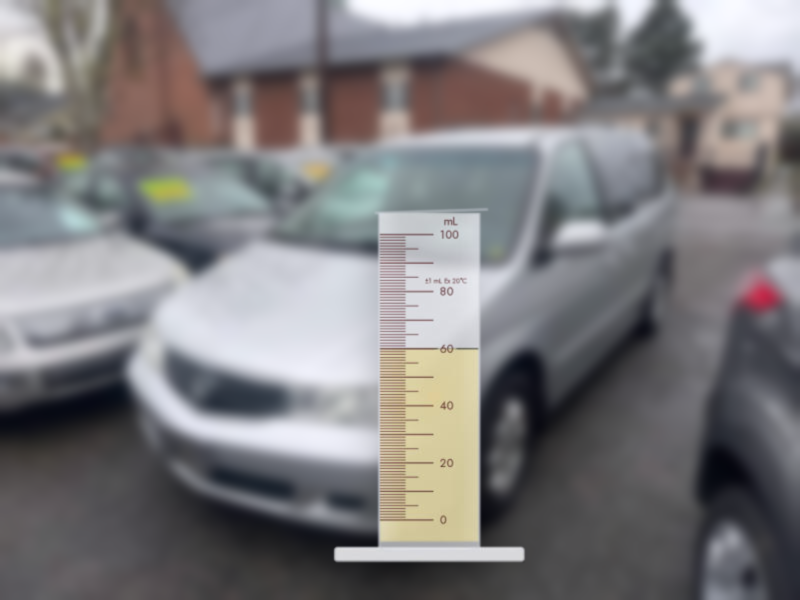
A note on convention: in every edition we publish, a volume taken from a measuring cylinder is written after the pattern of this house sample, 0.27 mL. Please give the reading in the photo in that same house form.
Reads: 60 mL
